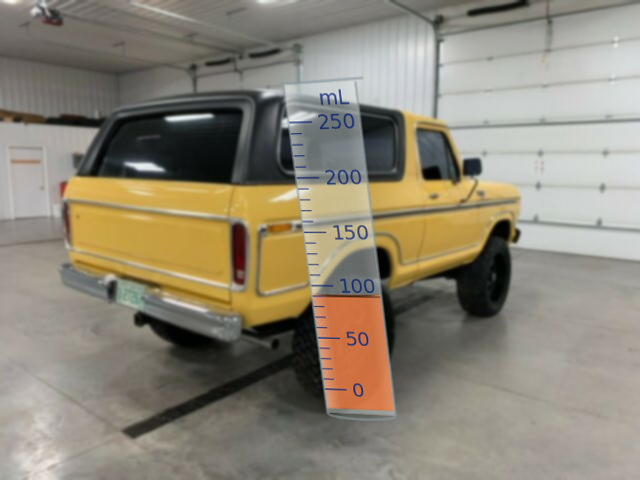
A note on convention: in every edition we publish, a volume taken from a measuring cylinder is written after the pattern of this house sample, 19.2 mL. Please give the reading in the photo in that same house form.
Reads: 90 mL
